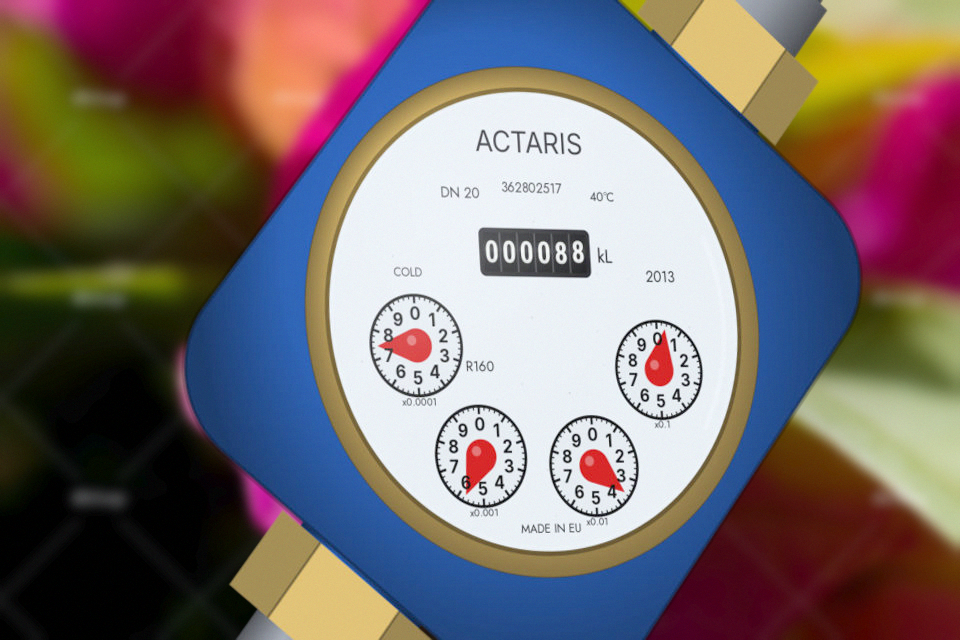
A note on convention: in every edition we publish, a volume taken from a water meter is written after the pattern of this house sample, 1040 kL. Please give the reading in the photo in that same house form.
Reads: 88.0357 kL
